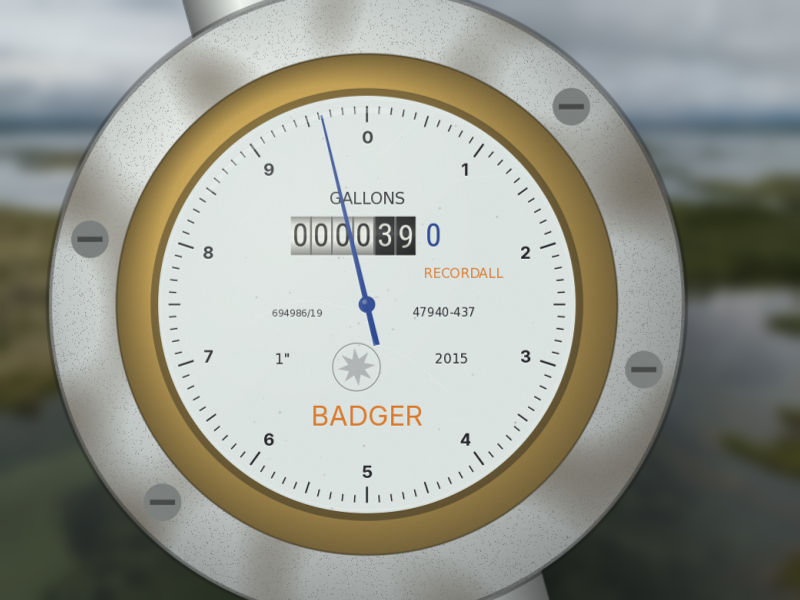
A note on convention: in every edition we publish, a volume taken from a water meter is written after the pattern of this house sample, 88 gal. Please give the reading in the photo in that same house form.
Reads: 389.6 gal
